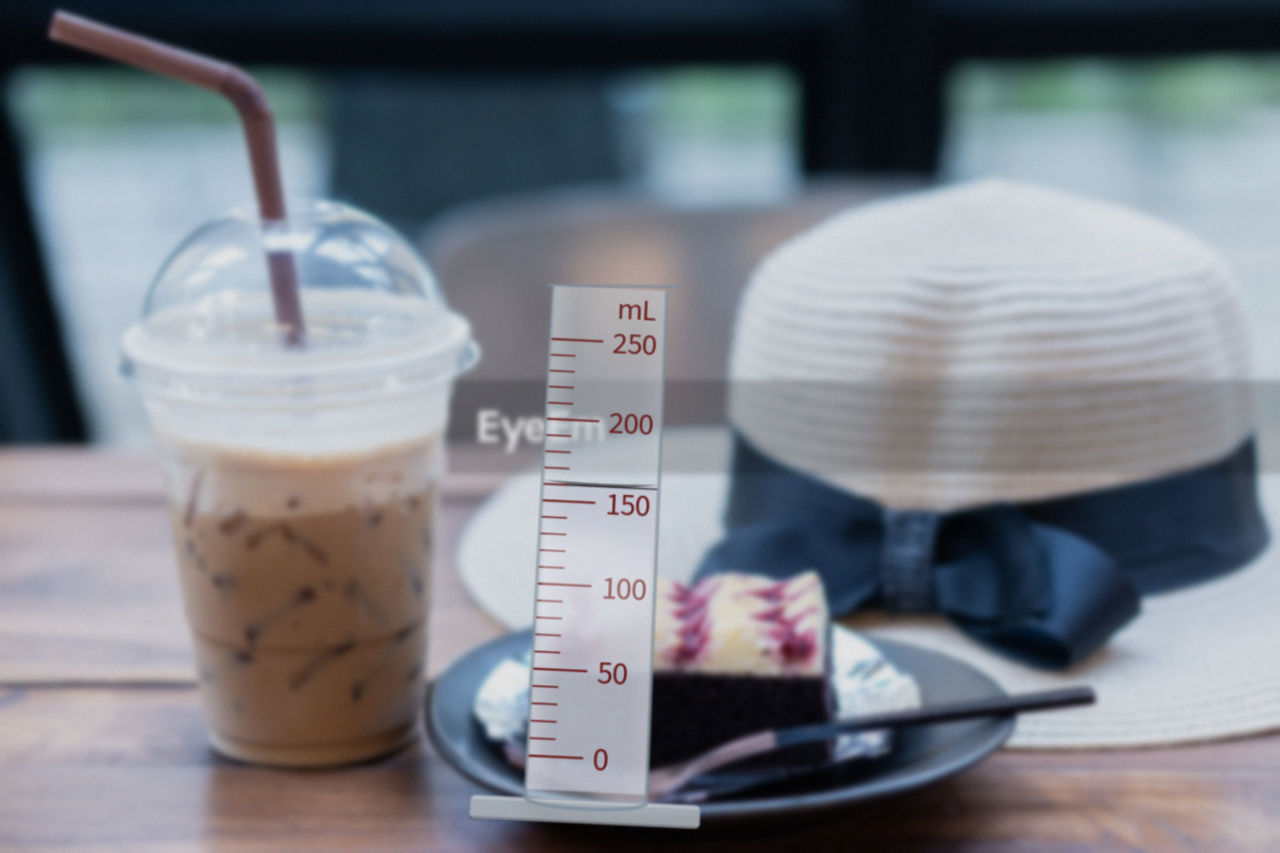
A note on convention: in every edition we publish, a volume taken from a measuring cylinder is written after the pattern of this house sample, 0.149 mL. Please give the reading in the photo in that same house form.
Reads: 160 mL
